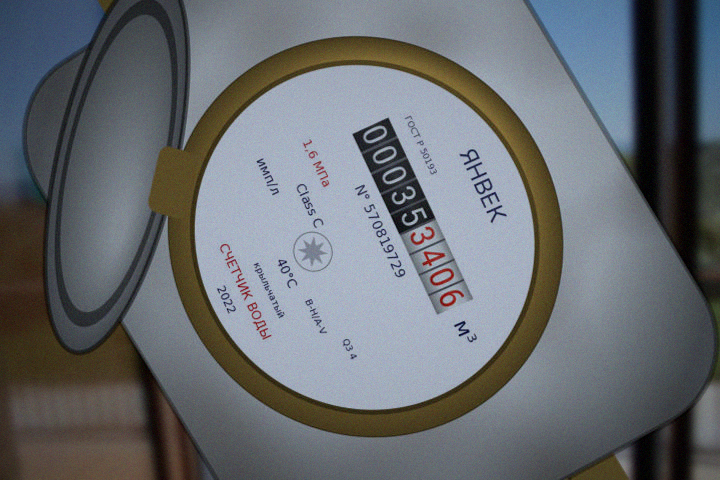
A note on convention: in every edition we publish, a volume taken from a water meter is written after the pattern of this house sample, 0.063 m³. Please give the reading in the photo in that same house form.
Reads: 35.3406 m³
